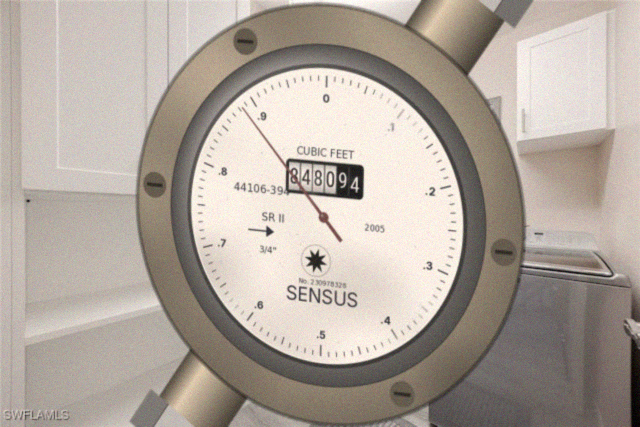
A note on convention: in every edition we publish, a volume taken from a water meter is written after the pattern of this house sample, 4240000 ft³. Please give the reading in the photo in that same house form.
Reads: 848093.88 ft³
